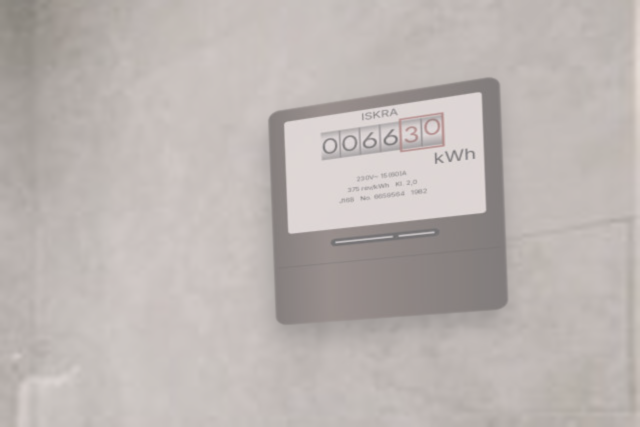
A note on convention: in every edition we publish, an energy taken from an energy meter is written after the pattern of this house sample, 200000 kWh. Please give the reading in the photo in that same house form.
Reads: 66.30 kWh
